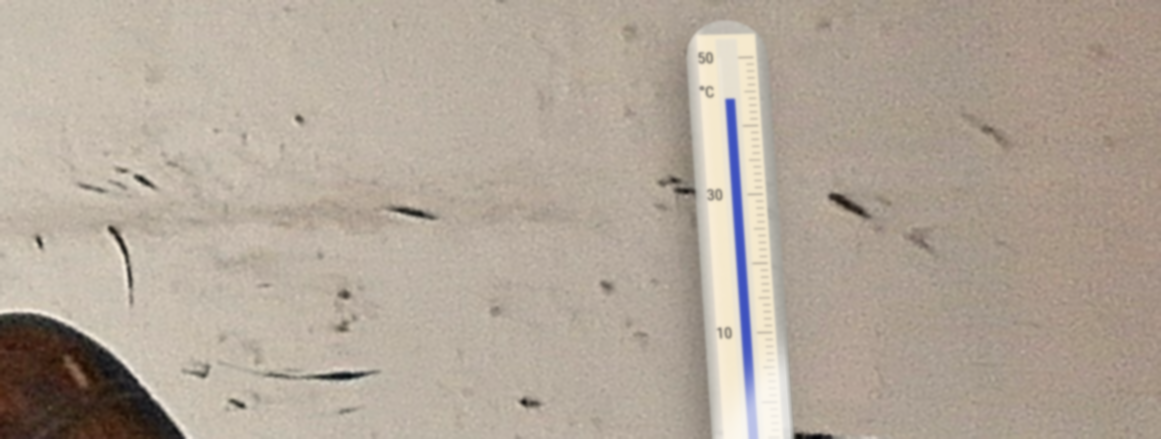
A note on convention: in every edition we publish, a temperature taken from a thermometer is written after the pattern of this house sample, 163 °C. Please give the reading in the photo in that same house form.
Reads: 44 °C
